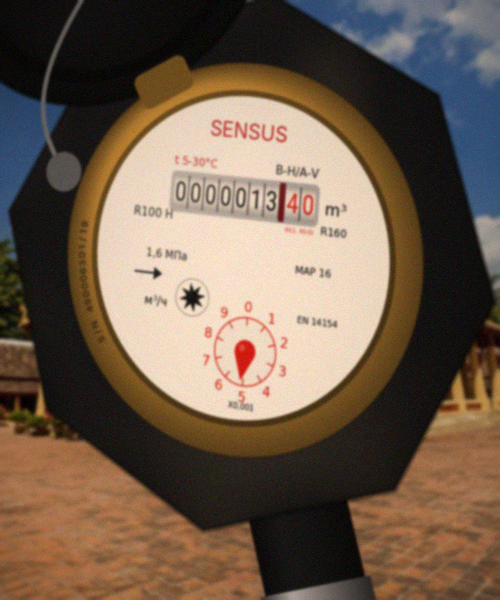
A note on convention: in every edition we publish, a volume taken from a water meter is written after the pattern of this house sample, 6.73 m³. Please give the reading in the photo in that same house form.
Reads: 13.405 m³
